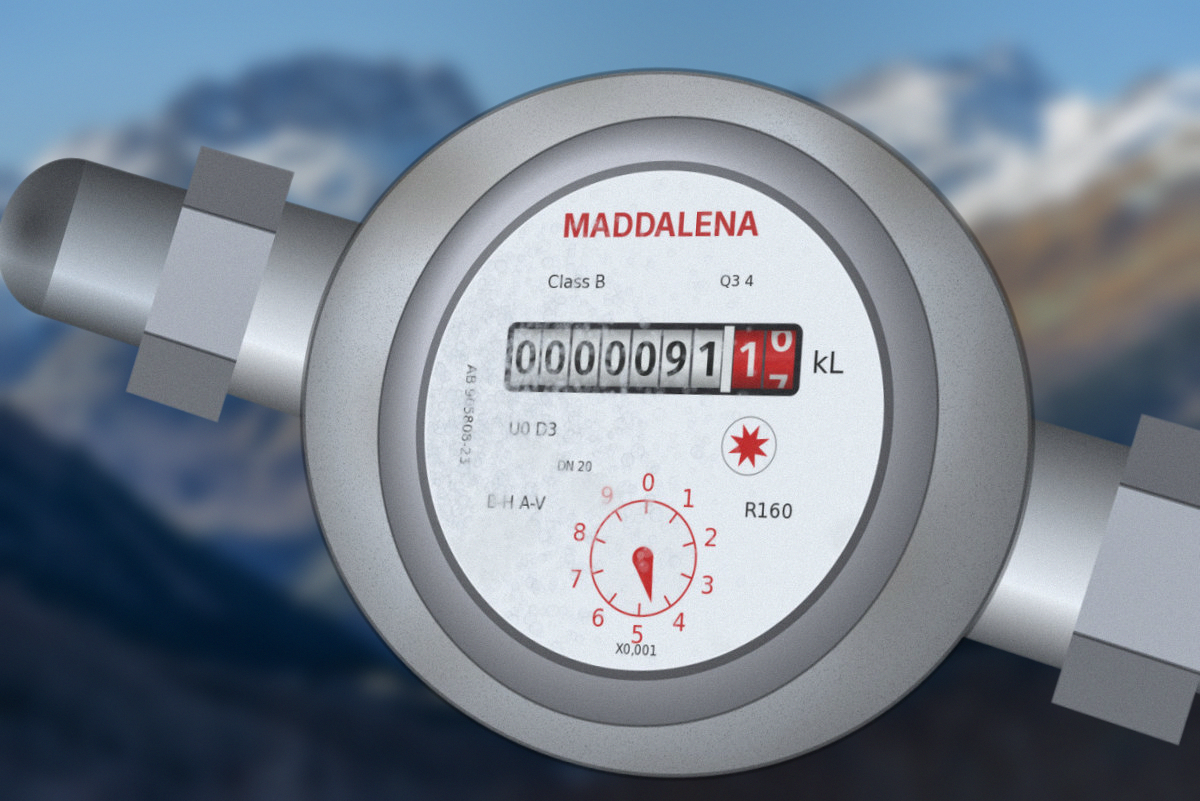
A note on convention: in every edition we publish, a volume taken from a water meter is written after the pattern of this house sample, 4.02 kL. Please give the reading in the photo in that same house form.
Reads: 91.164 kL
